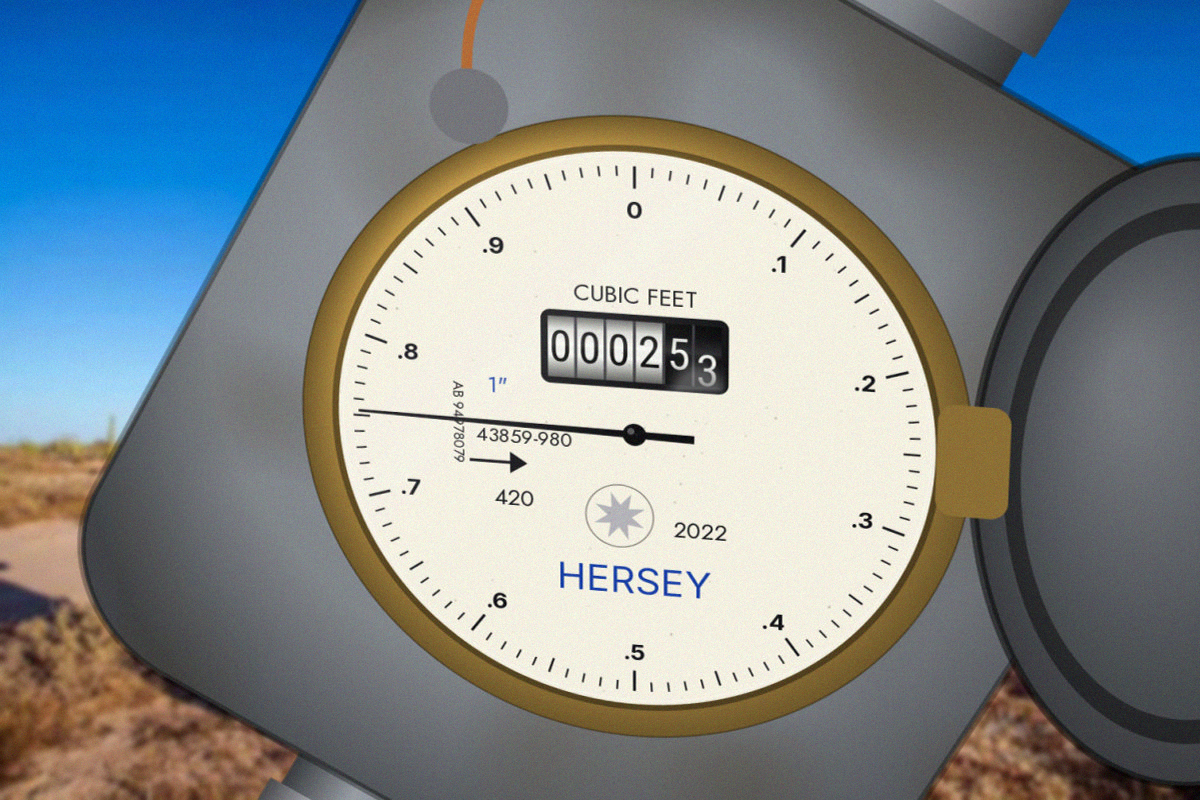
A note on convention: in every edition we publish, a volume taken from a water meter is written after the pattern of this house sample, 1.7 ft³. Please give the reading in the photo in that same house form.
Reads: 252.75 ft³
